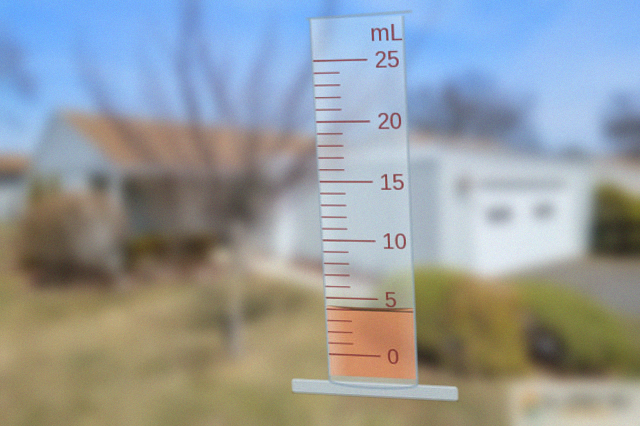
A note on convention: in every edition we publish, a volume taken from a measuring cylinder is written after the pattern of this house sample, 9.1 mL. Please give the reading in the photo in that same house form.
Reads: 4 mL
